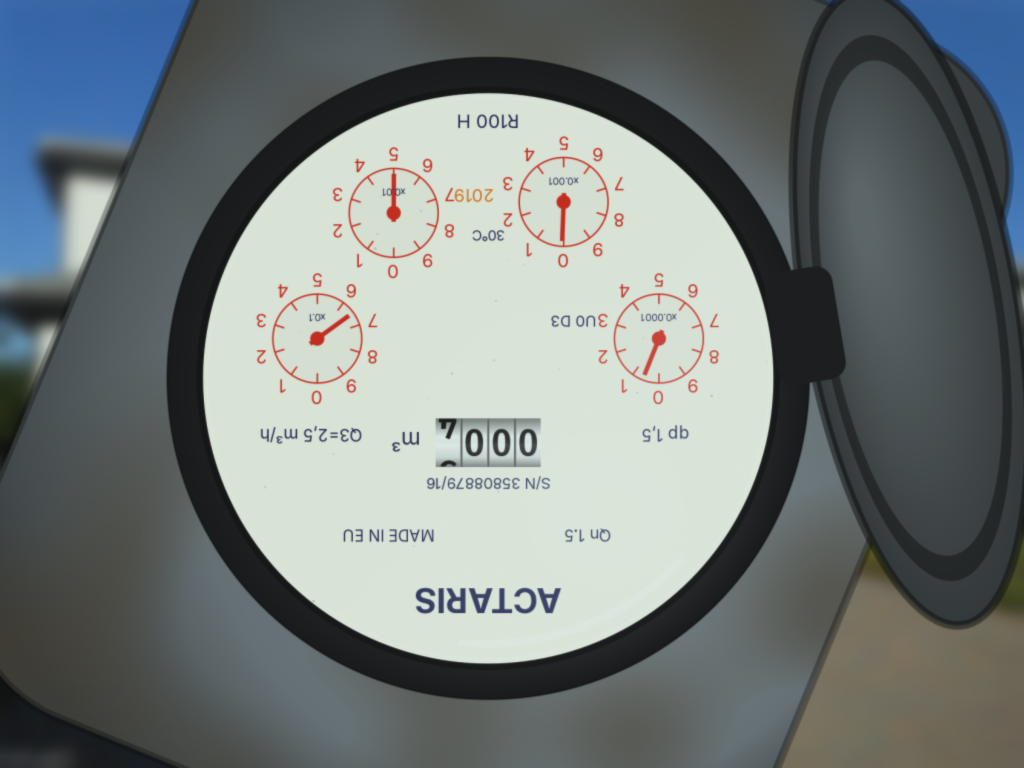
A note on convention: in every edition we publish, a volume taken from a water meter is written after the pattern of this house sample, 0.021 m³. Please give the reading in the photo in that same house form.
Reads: 3.6500 m³
